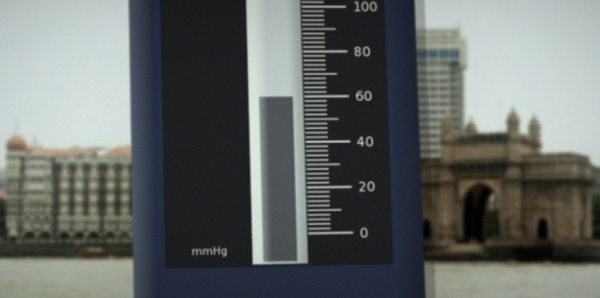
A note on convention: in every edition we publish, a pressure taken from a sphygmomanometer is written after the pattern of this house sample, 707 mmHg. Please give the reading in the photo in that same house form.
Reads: 60 mmHg
